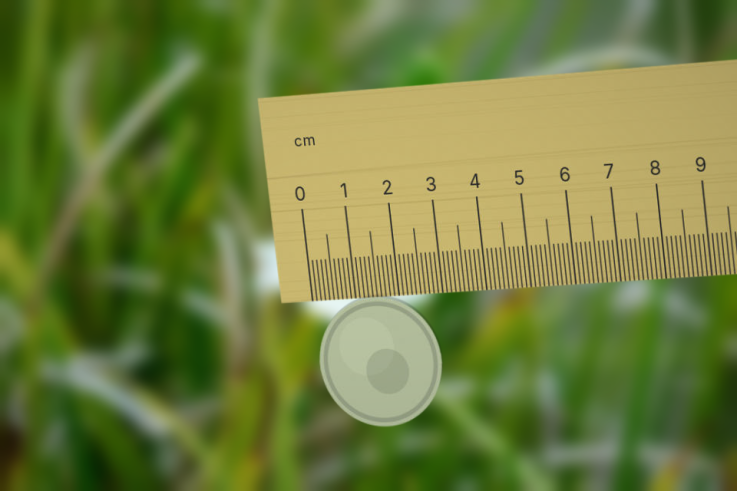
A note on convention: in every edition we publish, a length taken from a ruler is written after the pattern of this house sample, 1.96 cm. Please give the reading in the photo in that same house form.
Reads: 2.8 cm
